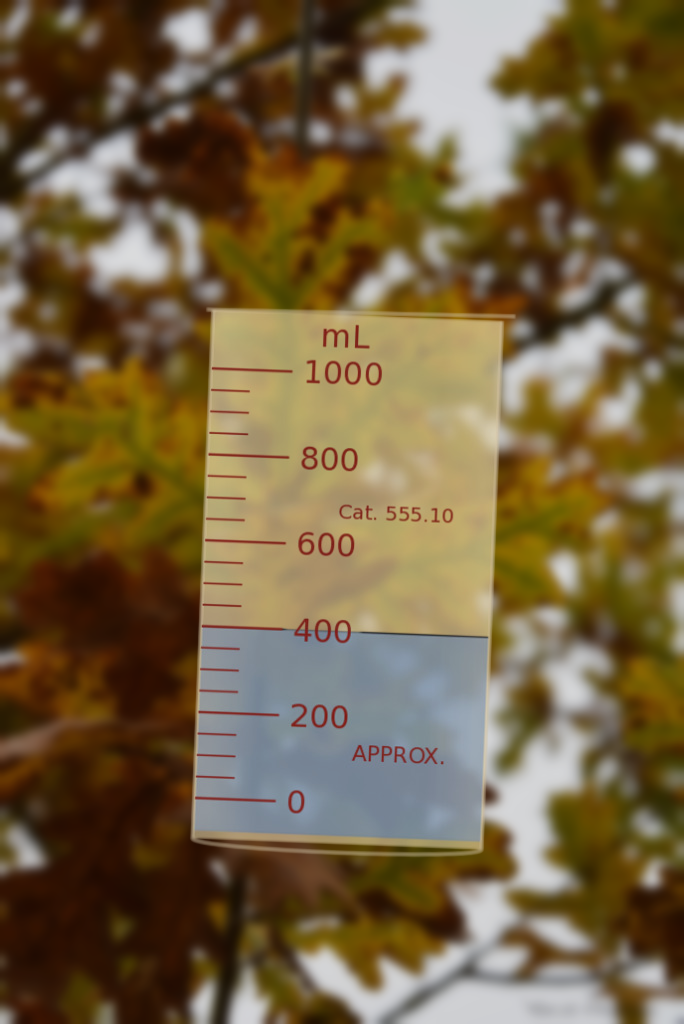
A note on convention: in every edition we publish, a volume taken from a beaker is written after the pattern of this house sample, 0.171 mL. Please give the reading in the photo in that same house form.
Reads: 400 mL
